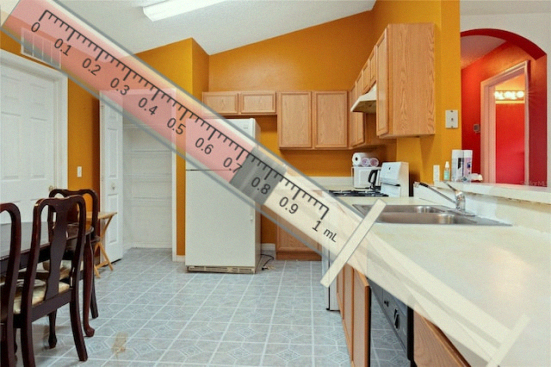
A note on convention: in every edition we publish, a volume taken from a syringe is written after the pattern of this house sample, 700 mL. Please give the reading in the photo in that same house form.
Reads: 0.72 mL
